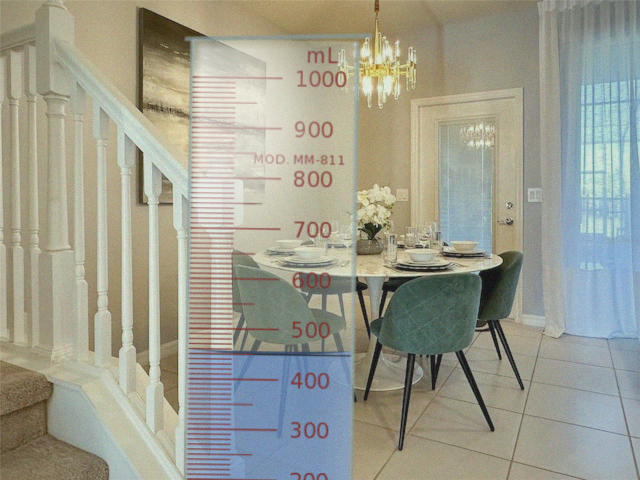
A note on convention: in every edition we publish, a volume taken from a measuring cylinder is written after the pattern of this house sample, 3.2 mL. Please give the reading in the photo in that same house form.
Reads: 450 mL
